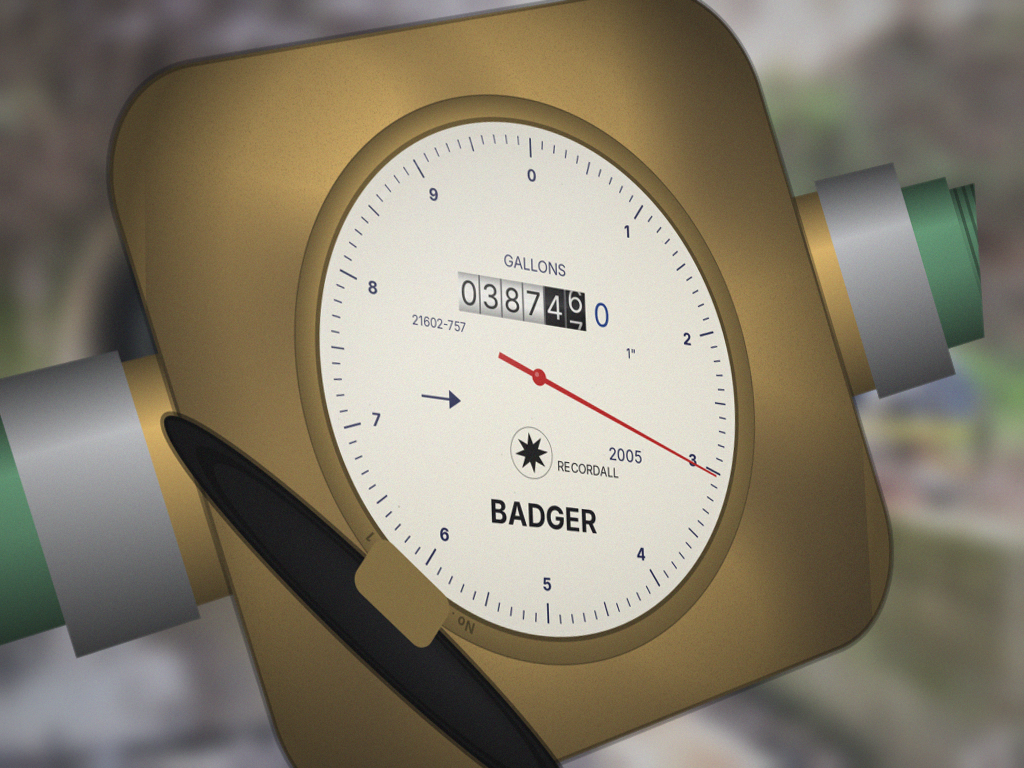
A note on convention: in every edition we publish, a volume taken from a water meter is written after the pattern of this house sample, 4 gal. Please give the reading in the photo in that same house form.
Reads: 387463.0 gal
